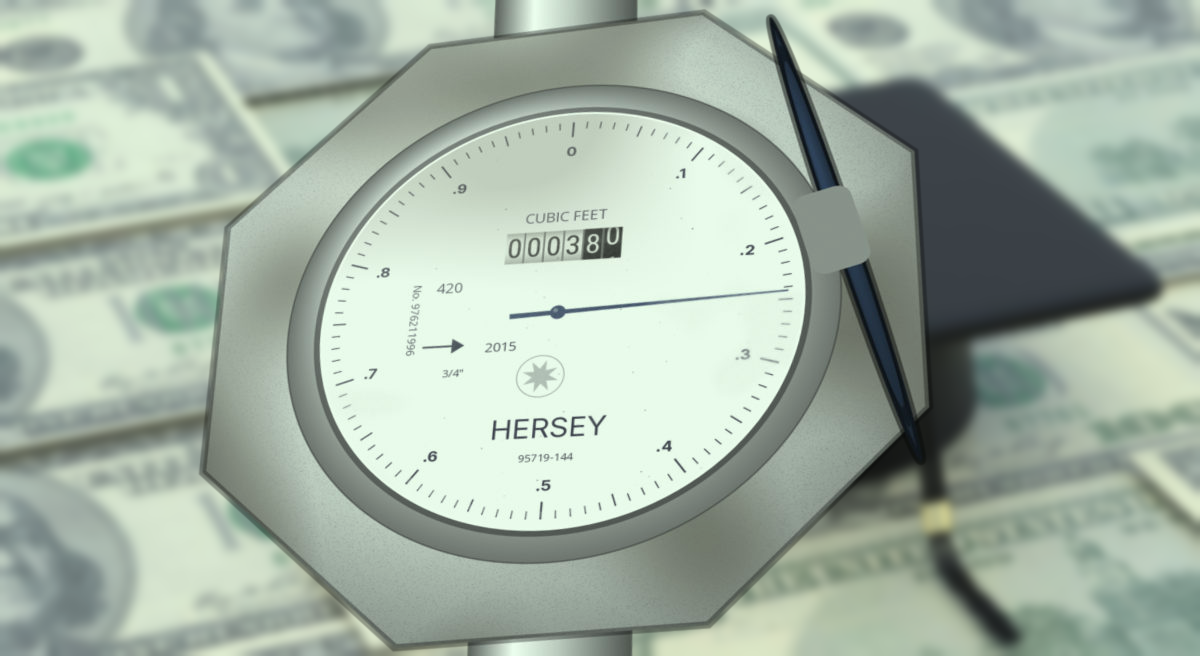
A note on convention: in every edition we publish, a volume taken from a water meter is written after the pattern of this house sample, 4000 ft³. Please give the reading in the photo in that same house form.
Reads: 380.24 ft³
